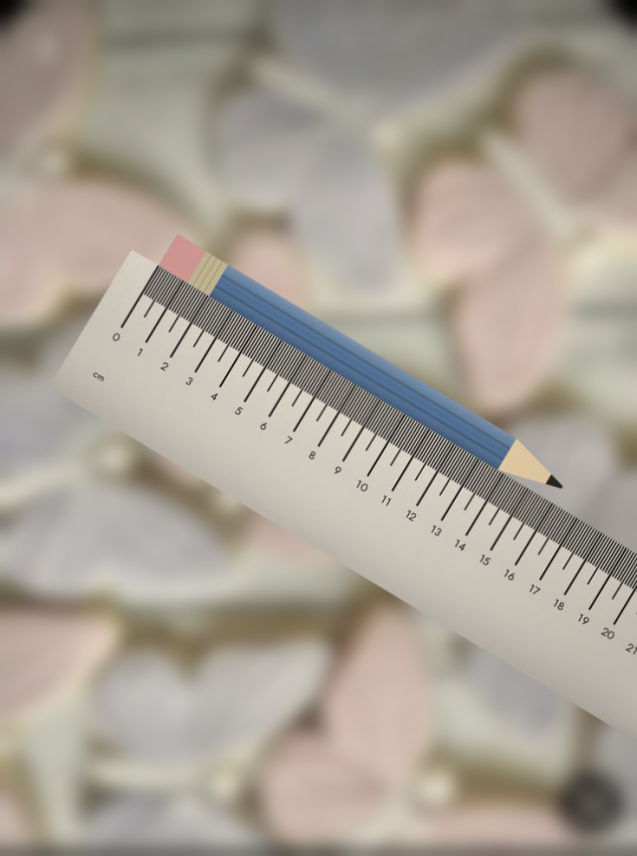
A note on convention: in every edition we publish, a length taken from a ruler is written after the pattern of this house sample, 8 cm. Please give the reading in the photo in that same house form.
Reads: 16 cm
